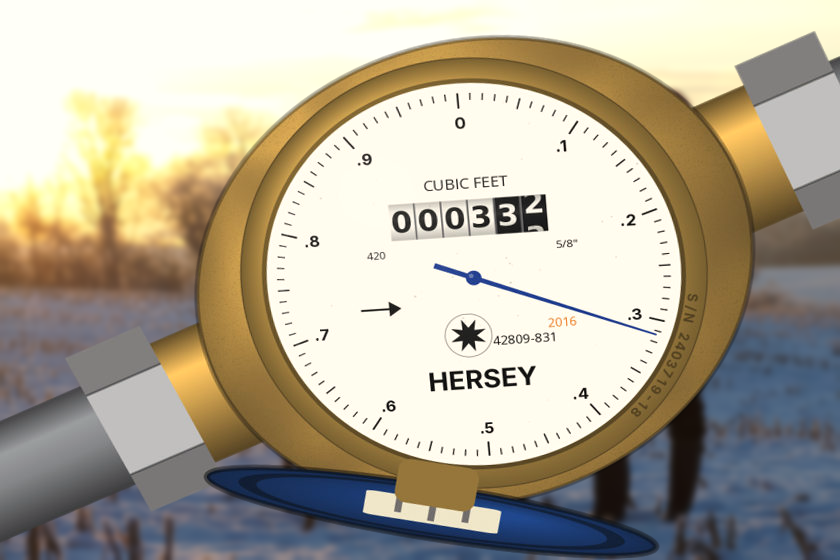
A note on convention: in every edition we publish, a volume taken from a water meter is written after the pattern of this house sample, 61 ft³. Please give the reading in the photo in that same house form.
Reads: 332.31 ft³
